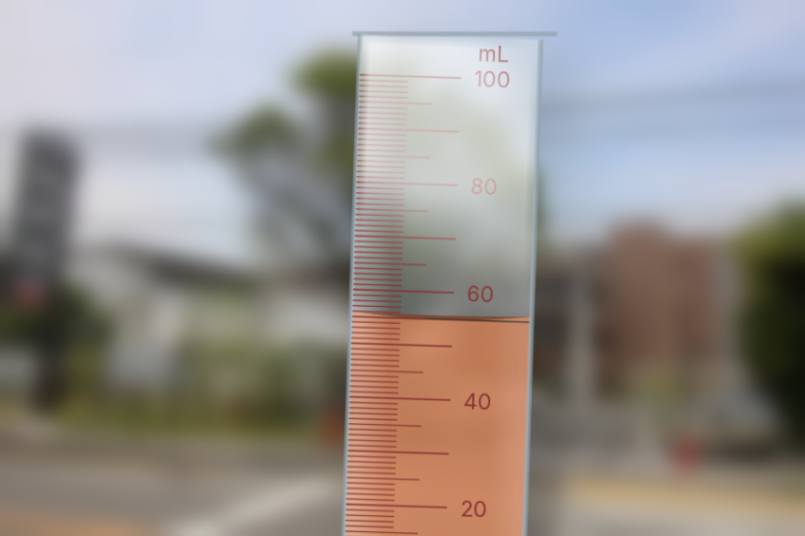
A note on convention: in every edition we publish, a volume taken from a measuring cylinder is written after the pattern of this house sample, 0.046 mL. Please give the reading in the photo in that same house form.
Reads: 55 mL
